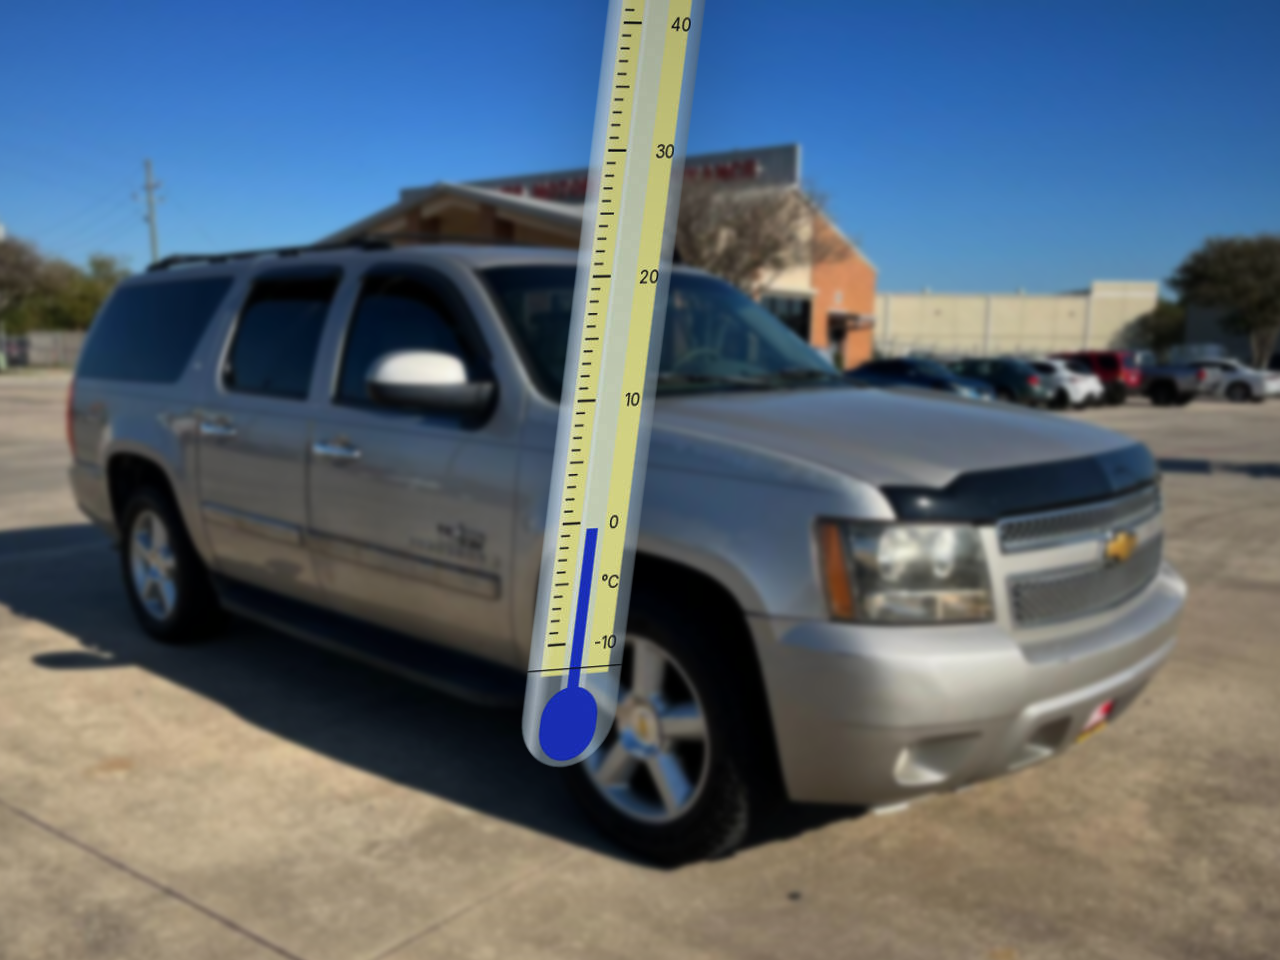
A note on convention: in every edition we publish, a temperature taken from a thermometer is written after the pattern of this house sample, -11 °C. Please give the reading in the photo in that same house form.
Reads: -0.5 °C
